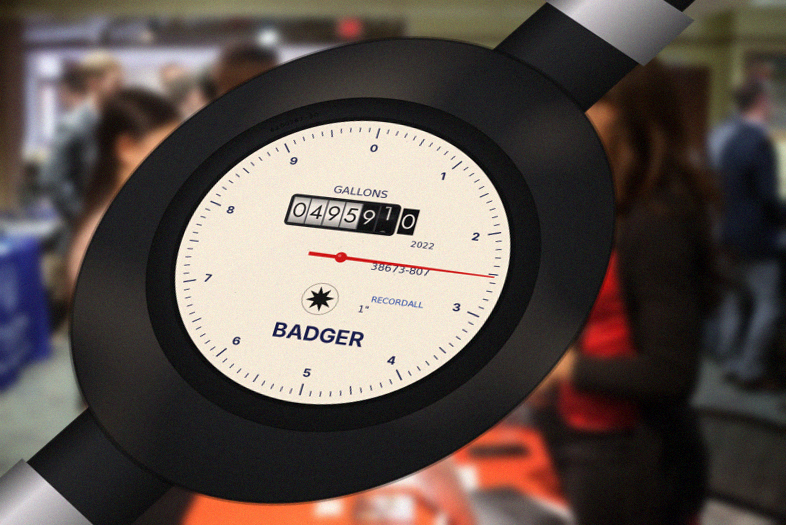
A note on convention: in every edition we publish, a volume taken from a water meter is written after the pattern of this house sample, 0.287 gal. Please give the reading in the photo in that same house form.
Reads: 495912.5 gal
